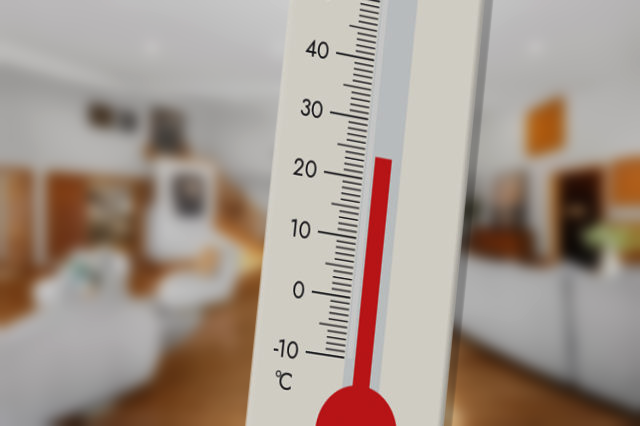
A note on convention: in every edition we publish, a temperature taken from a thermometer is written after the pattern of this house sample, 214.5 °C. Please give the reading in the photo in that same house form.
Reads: 24 °C
